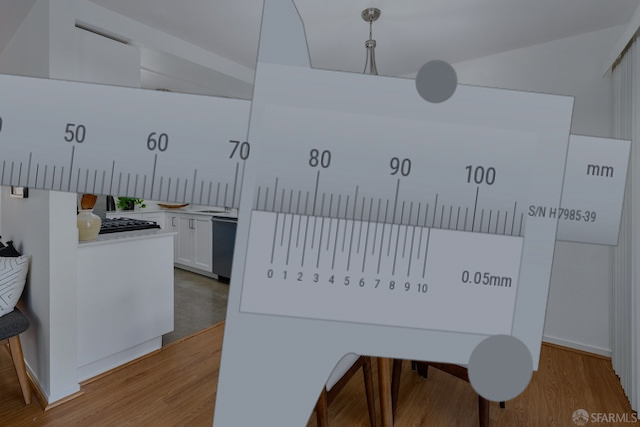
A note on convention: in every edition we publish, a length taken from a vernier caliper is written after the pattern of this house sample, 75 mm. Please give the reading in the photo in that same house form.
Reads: 75.6 mm
